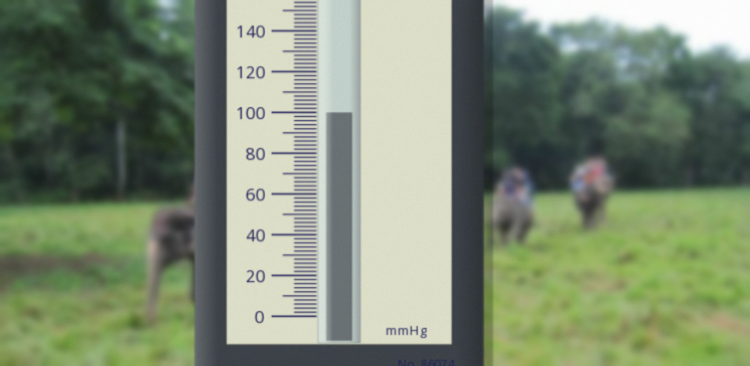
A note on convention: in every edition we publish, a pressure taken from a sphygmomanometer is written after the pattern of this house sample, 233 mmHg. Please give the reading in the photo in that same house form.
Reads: 100 mmHg
